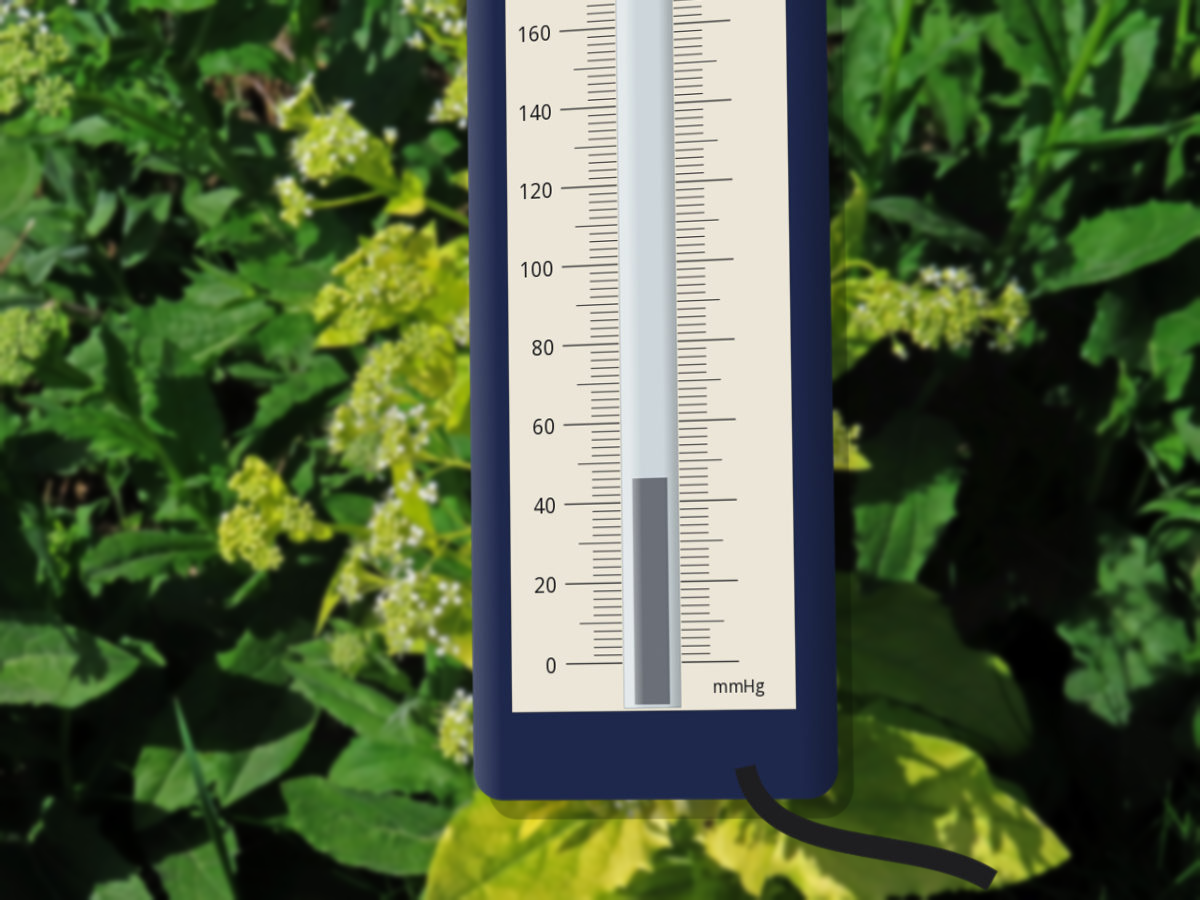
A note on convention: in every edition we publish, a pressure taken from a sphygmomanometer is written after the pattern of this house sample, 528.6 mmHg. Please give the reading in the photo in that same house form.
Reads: 46 mmHg
